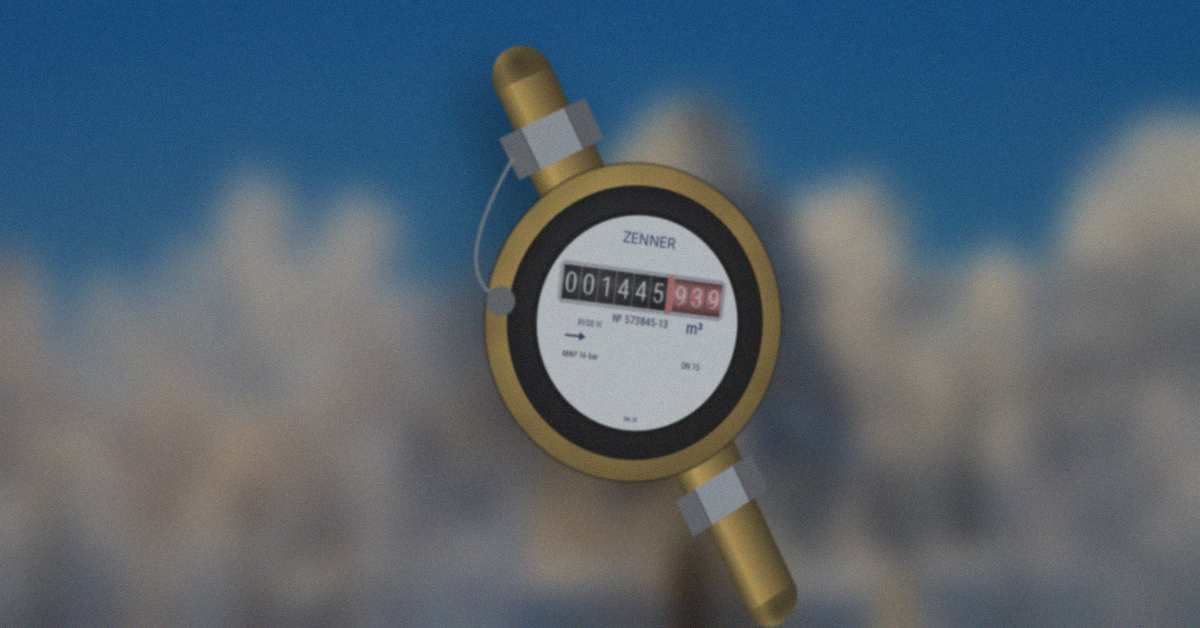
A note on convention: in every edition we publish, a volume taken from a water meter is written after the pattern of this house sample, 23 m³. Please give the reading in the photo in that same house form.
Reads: 1445.939 m³
